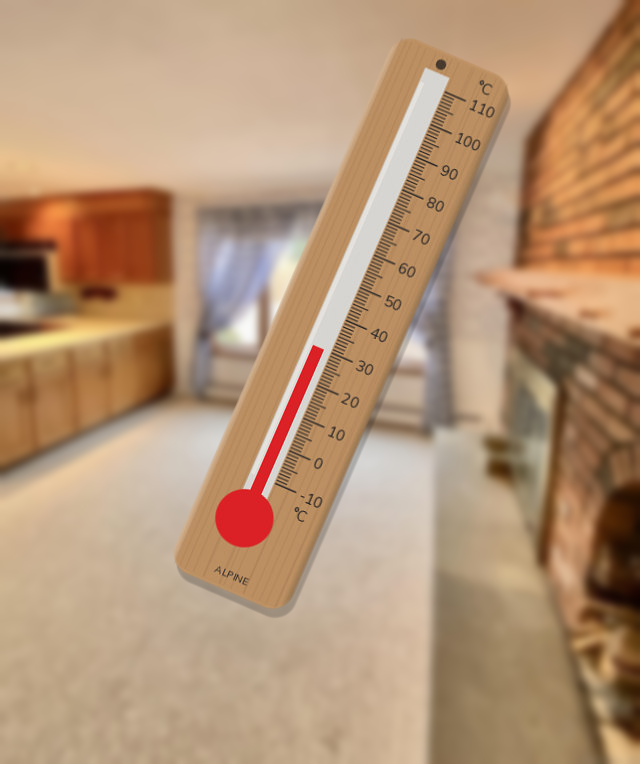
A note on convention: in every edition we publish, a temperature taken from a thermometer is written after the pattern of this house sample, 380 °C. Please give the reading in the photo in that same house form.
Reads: 30 °C
